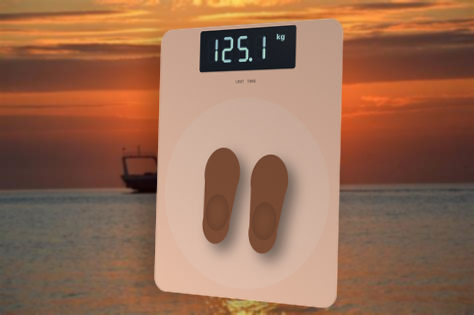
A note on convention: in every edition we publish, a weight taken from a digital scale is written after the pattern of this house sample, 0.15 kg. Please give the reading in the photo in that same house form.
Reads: 125.1 kg
